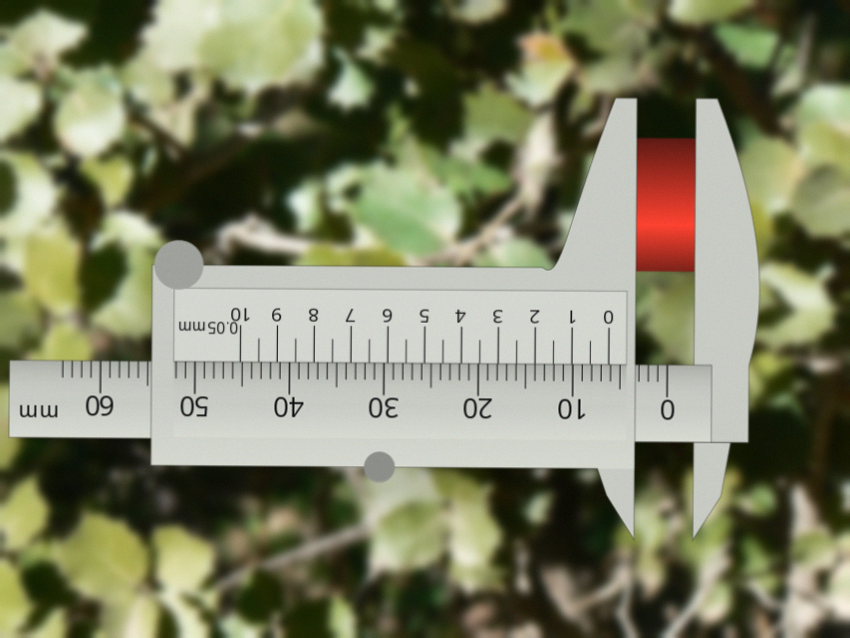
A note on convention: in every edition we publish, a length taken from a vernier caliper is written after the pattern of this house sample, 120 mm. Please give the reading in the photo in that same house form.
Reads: 6.2 mm
